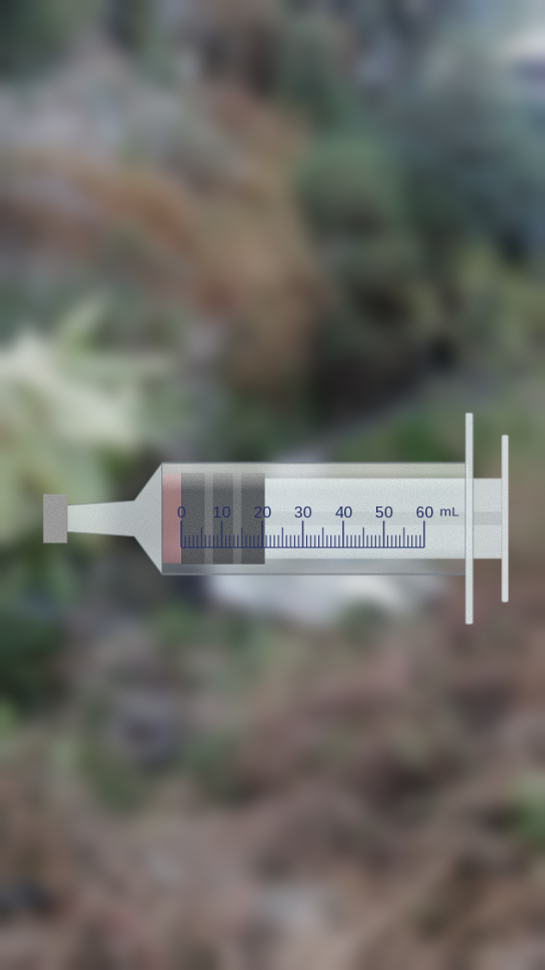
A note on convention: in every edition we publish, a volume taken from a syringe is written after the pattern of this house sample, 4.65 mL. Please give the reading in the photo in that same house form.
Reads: 0 mL
